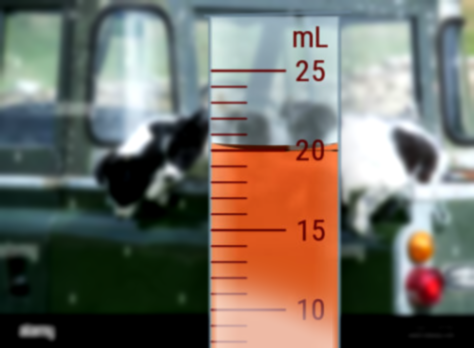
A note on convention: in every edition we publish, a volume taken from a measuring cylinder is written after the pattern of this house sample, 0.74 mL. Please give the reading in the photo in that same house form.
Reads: 20 mL
